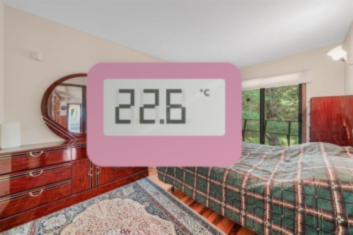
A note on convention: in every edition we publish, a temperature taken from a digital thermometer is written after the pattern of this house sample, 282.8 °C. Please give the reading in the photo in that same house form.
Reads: 22.6 °C
